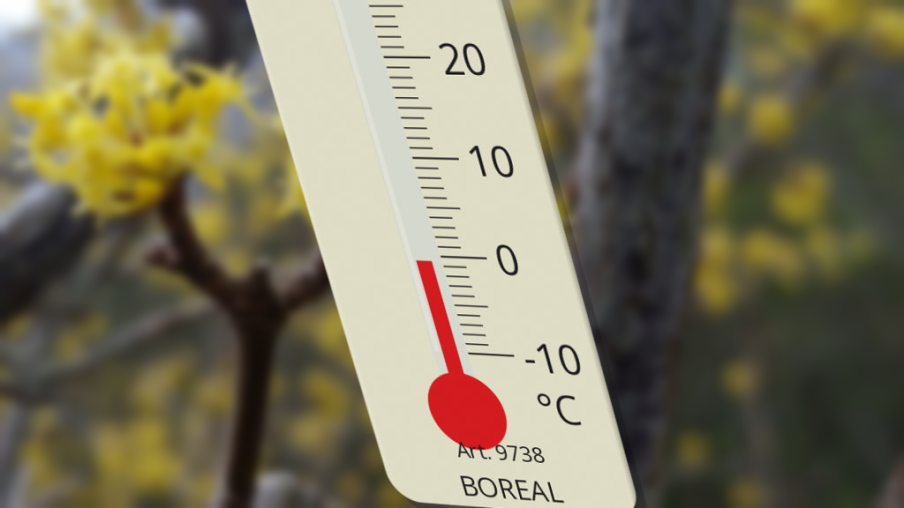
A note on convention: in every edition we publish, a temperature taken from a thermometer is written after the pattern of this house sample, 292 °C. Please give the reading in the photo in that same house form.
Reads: -0.5 °C
